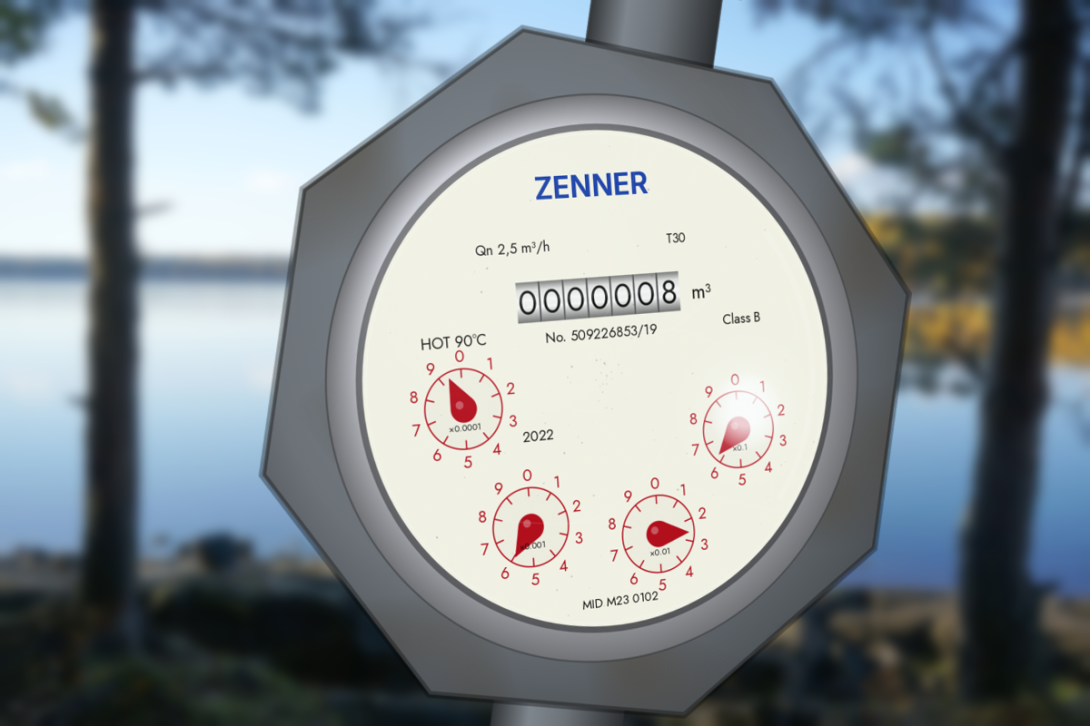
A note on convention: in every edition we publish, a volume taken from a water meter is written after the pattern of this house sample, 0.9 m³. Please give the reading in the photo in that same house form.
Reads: 8.6259 m³
